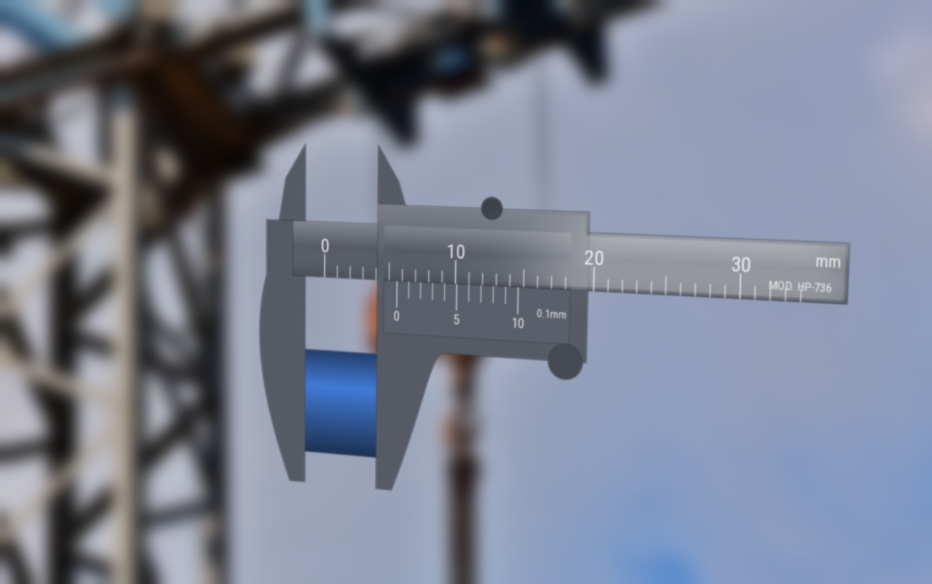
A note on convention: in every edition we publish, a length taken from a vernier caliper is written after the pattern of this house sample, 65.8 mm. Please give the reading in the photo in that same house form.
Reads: 5.6 mm
